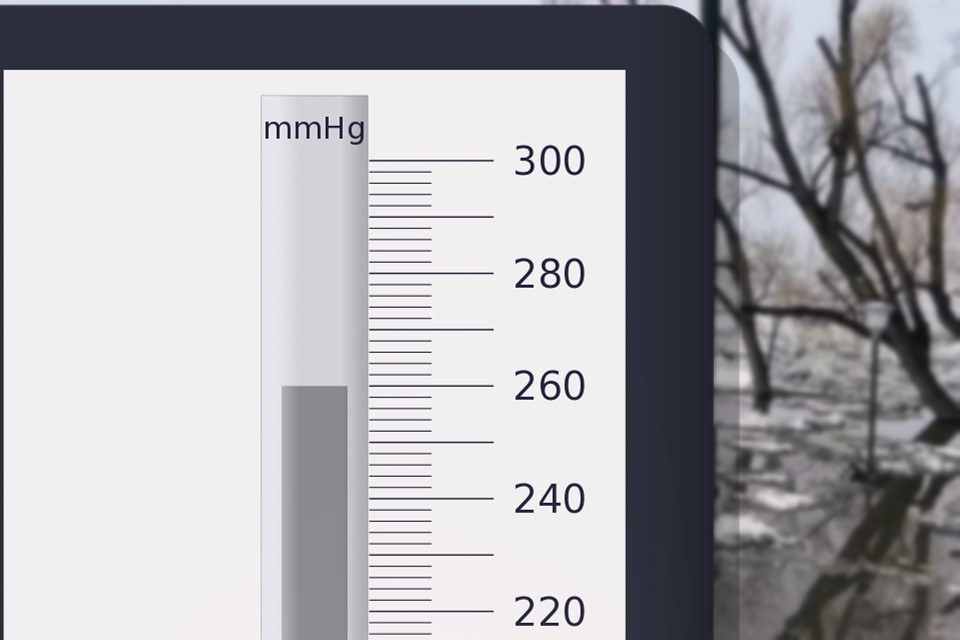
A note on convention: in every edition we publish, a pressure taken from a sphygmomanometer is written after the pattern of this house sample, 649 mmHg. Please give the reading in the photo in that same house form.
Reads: 260 mmHg
